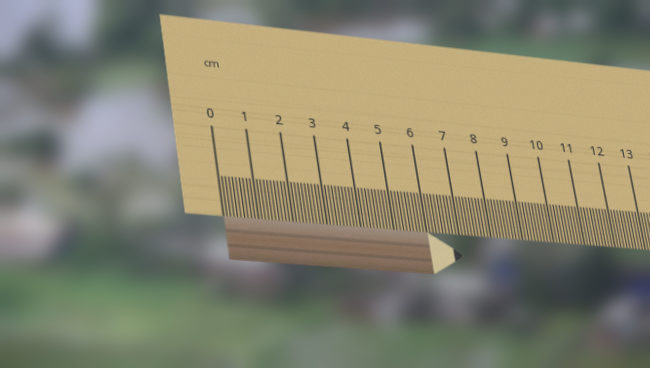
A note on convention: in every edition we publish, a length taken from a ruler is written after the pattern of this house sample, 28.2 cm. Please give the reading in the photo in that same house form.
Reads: 7 cm
